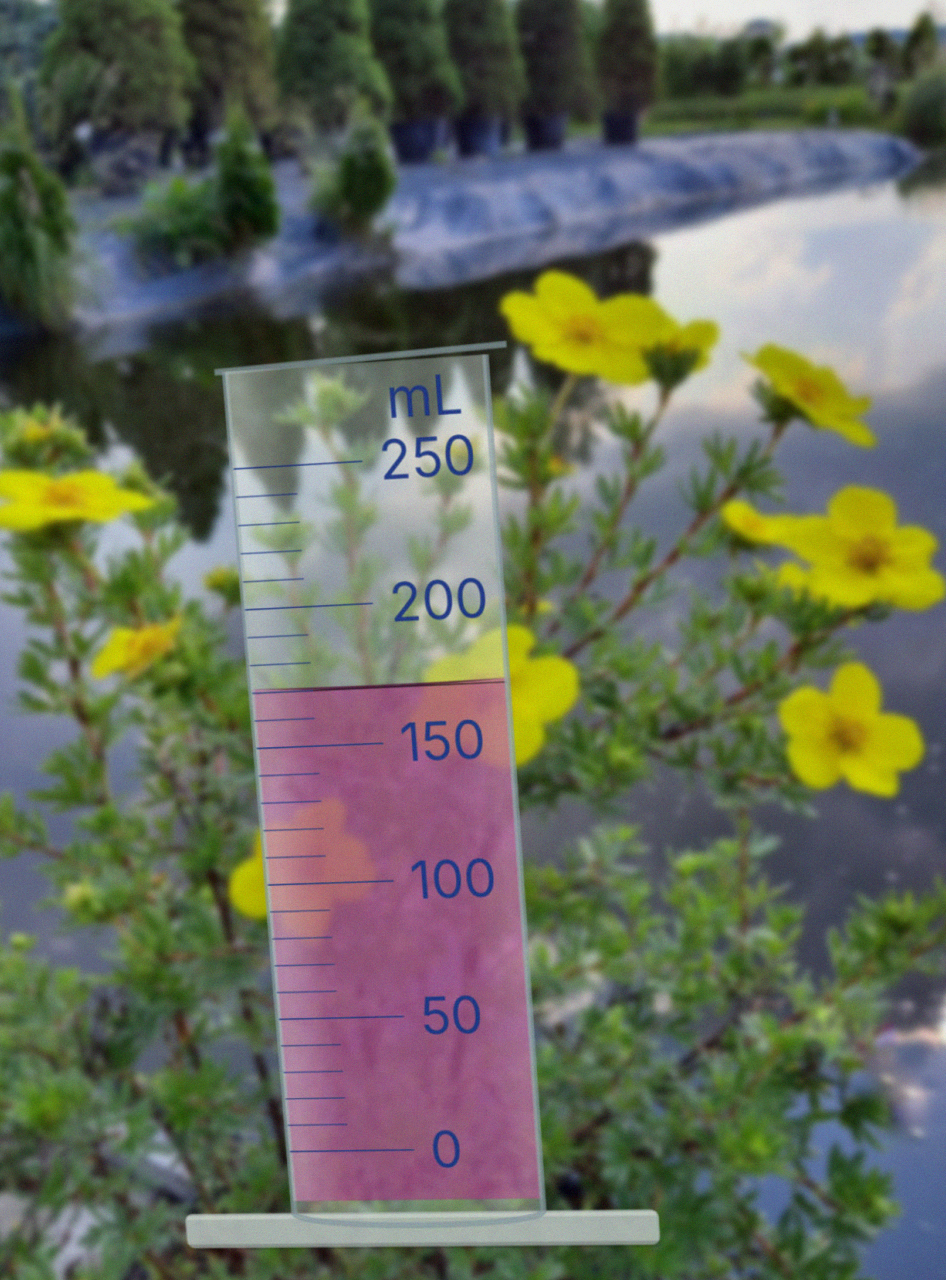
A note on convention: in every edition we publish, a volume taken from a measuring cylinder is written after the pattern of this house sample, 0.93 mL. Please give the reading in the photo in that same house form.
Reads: 170 mL
